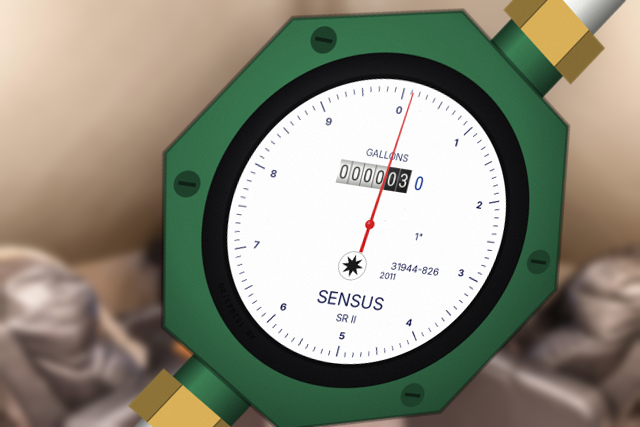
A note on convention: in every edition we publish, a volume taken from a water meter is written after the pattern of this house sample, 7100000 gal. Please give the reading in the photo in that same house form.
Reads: 30.1 gal
